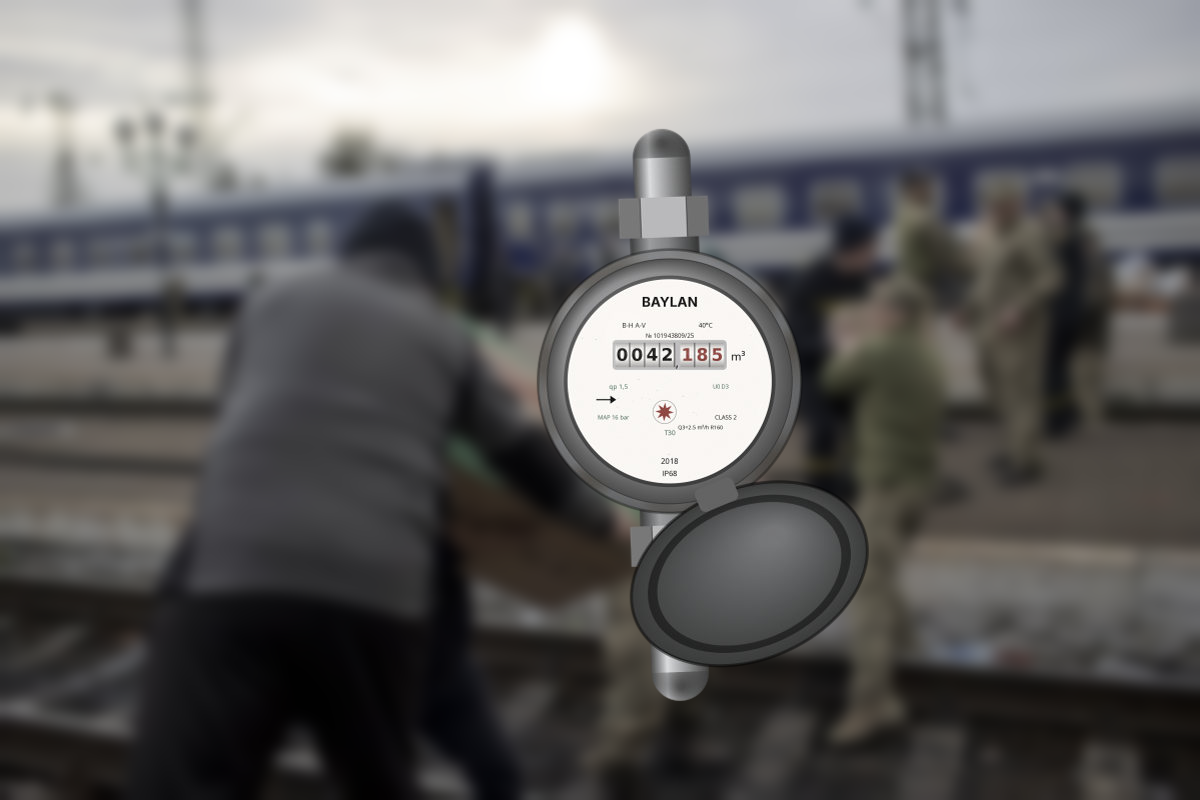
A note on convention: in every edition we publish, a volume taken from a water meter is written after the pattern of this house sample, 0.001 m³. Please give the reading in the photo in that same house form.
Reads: 42.185 m³
